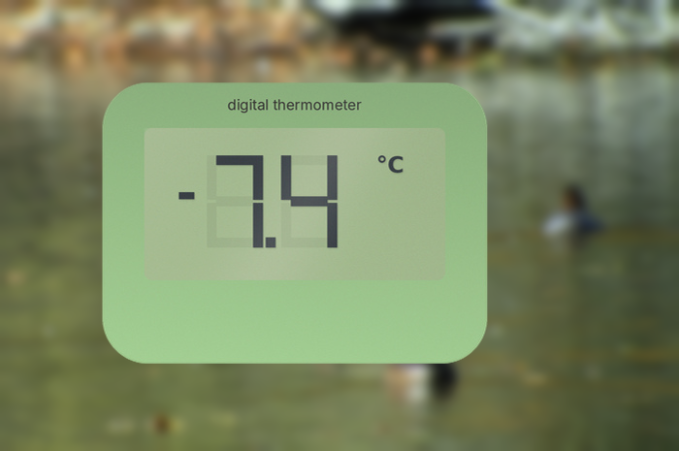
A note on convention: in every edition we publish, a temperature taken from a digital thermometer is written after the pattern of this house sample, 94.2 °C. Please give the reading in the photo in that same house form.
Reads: -7.4 °C
